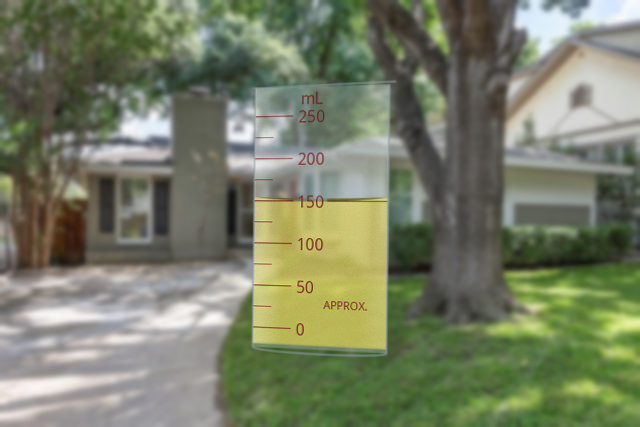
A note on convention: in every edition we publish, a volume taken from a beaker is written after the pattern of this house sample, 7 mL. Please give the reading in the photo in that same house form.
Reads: 150 mL
